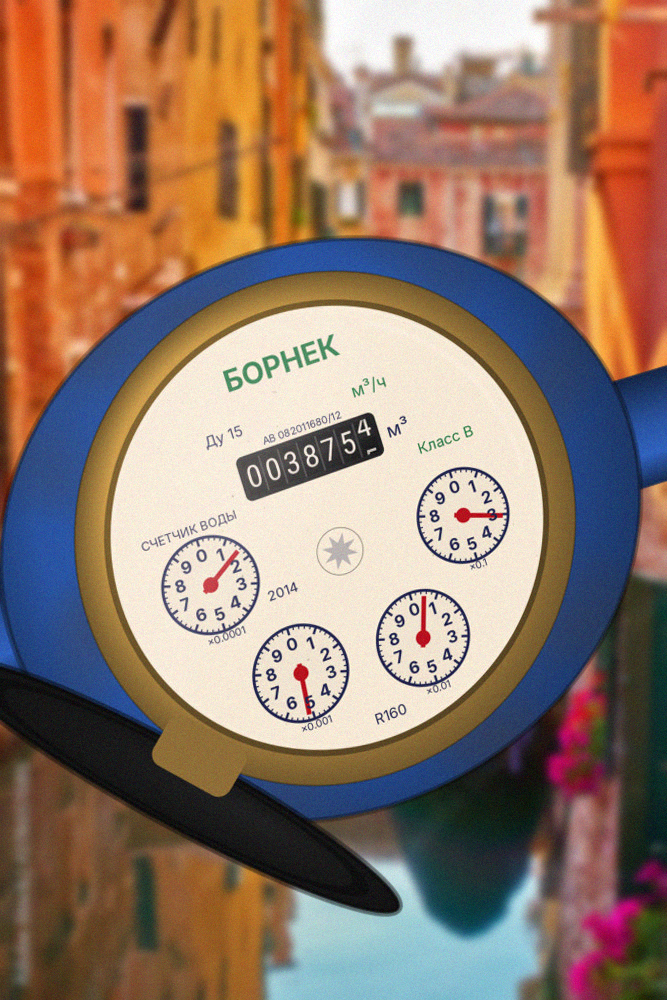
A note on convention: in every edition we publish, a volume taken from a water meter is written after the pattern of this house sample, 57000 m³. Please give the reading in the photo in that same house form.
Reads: 38754.3051 m³
